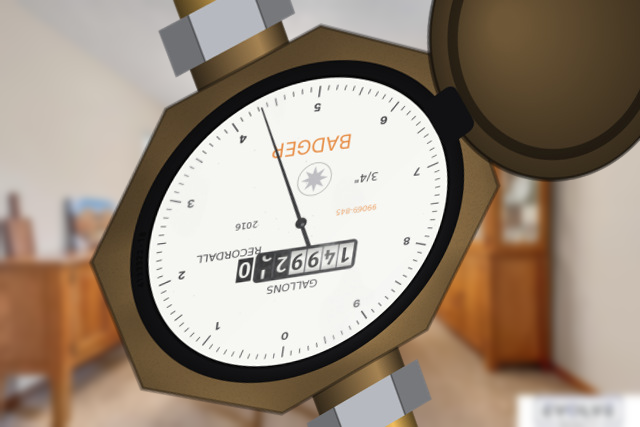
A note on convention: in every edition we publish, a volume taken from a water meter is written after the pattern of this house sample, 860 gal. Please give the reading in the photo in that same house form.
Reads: 1499214.3 gal
